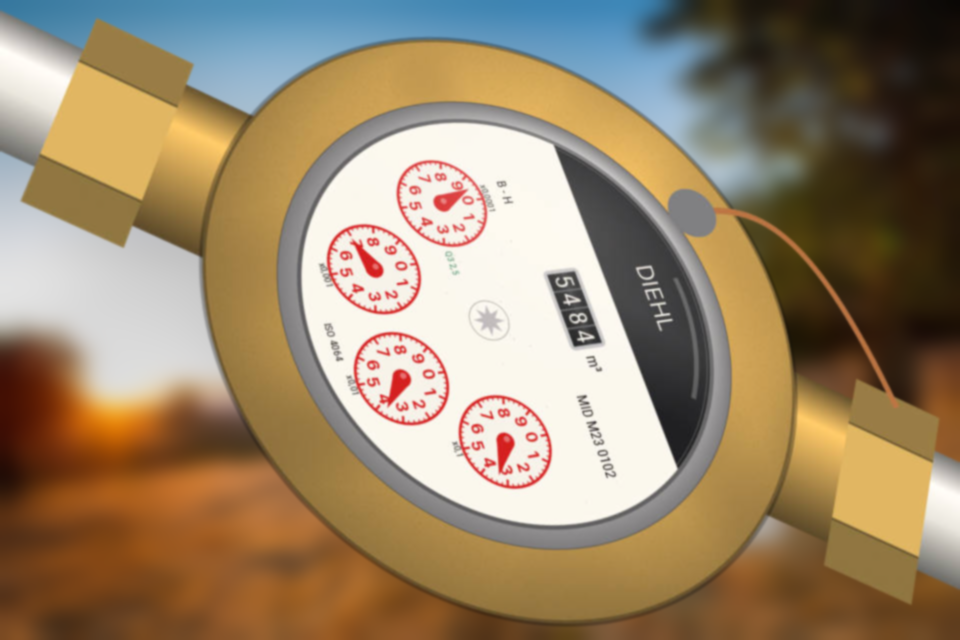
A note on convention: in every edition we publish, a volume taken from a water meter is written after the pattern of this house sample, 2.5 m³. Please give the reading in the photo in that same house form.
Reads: 5484.3369 m³
